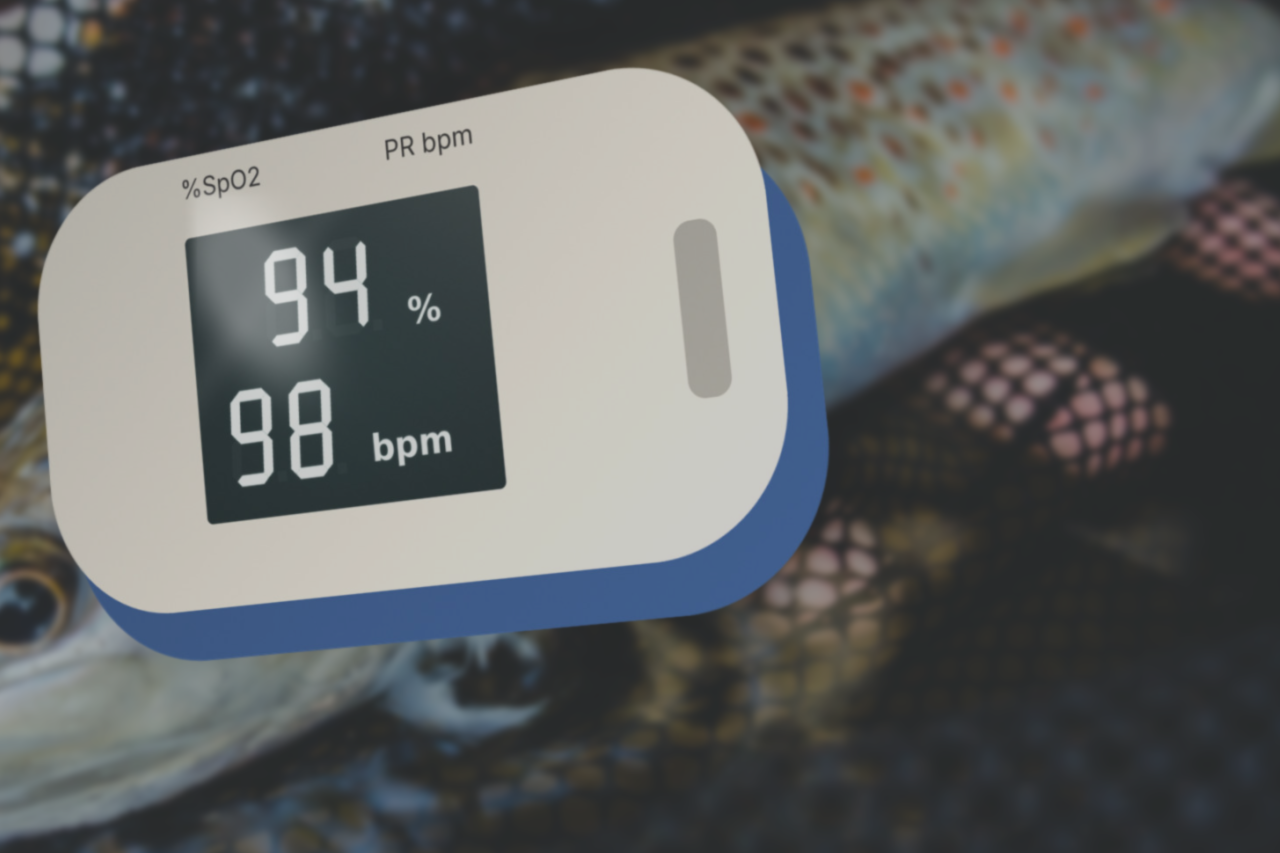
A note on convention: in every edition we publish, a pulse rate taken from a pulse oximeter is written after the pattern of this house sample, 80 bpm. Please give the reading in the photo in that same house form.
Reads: 98 bpm
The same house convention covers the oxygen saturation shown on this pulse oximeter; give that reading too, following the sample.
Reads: 94 %
